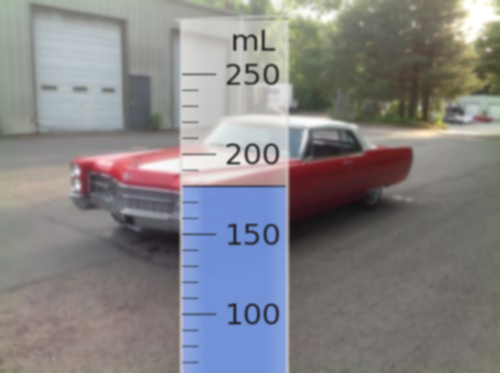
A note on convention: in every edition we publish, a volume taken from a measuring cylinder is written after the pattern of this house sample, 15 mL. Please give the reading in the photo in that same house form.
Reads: 180 mL
